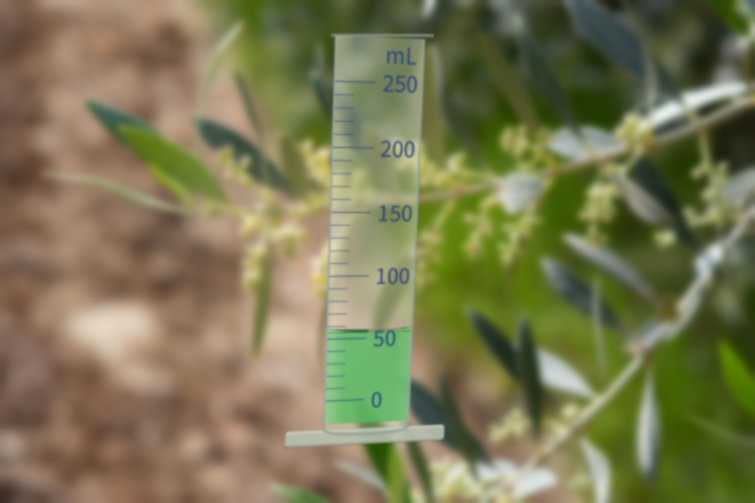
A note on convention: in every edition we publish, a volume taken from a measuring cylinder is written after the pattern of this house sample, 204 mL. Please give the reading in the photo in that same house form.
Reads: 55 mL
